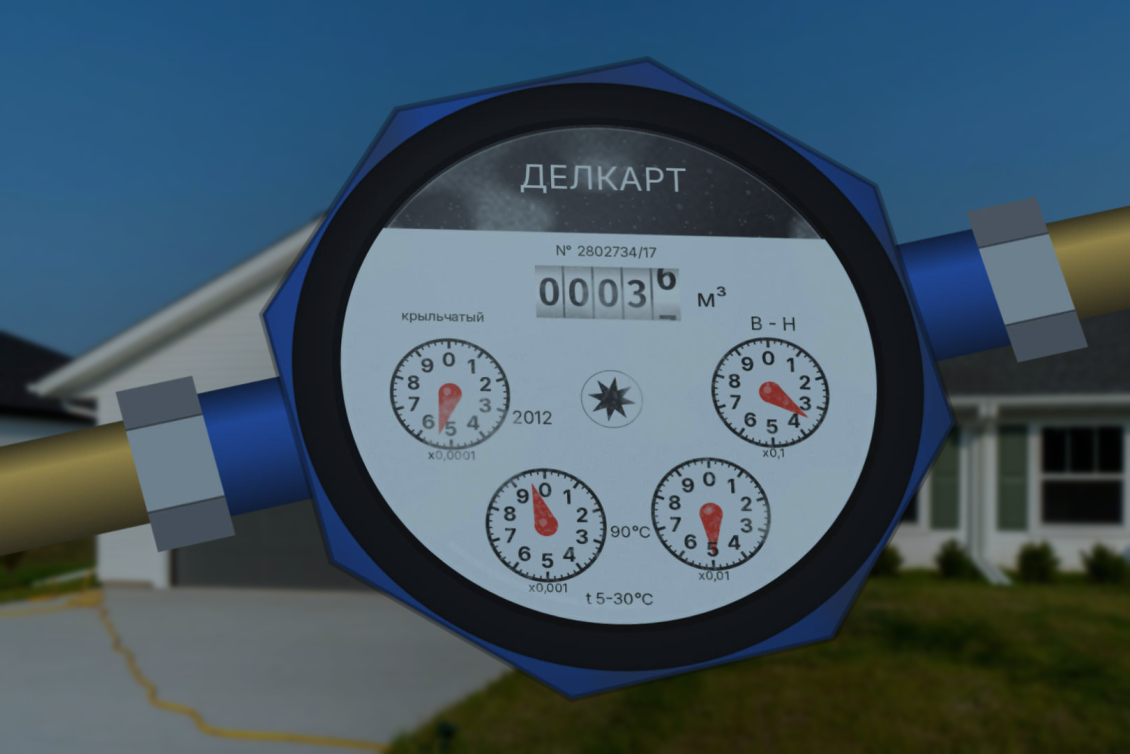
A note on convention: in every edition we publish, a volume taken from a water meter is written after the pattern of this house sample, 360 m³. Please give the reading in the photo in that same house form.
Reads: 36.3495 m³
